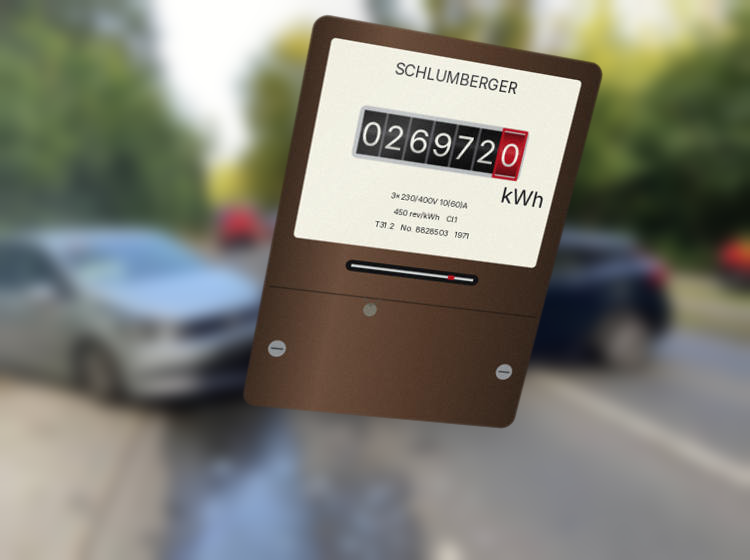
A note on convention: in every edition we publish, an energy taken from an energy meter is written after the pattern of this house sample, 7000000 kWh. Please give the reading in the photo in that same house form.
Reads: 26972.0 kWh
